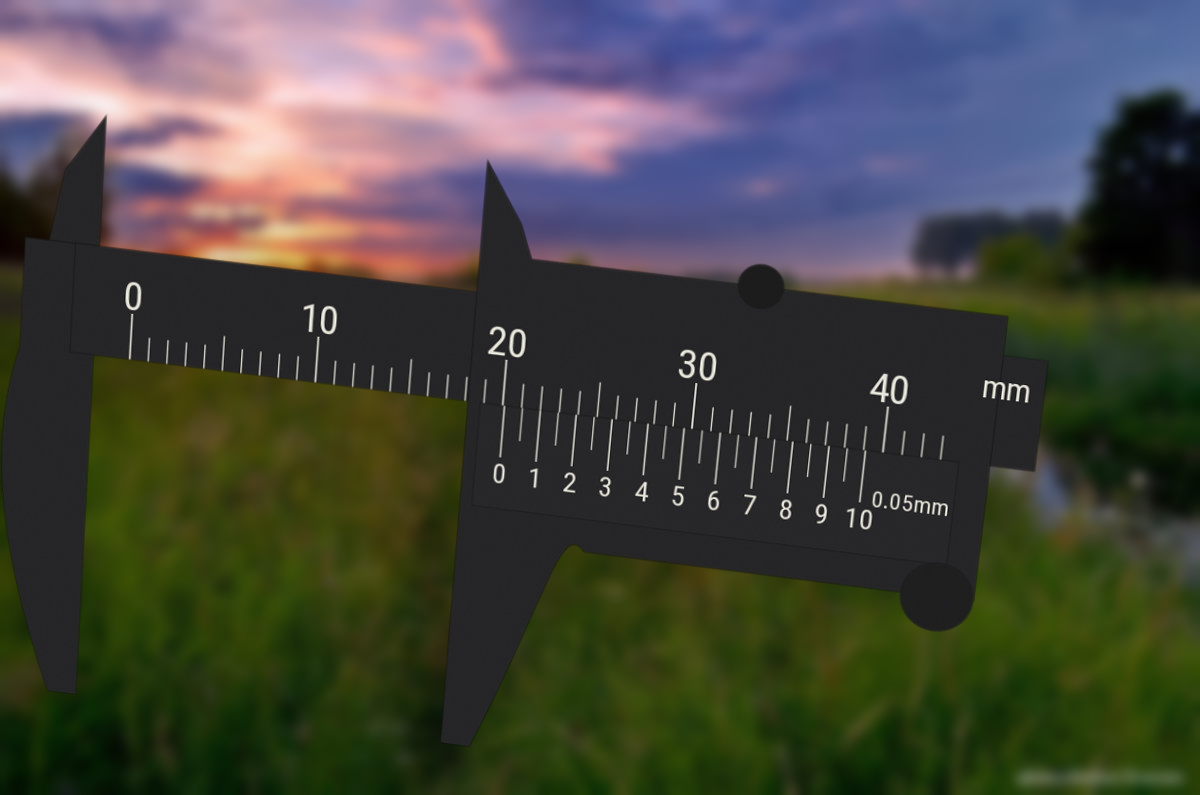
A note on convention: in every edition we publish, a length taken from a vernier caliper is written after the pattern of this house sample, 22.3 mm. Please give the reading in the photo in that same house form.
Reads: 20.1 mm
